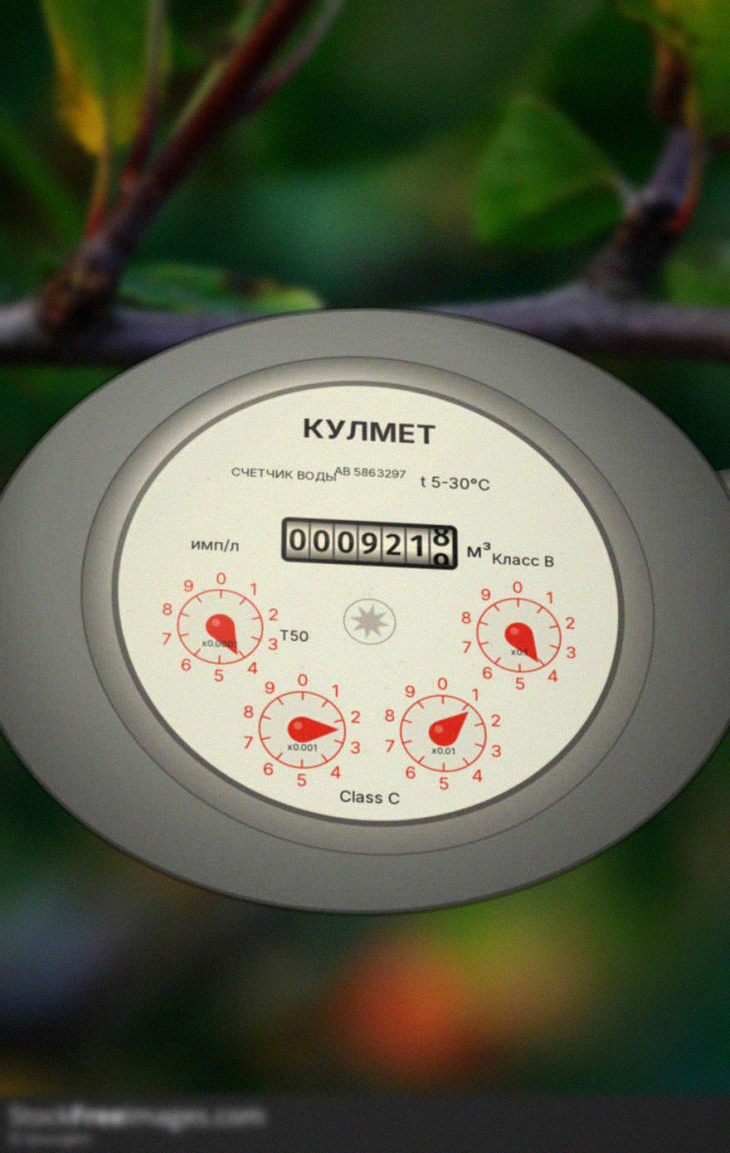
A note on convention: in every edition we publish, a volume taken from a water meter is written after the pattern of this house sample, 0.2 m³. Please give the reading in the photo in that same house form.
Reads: 9218.4124 m³
